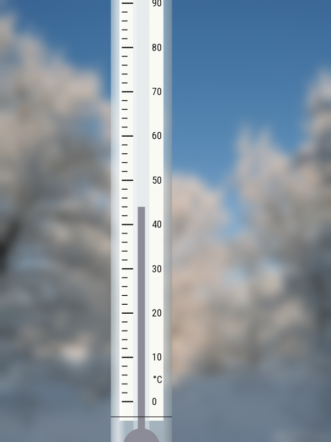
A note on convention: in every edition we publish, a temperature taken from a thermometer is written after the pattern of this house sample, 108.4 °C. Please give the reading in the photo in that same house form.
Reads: 44 °C
